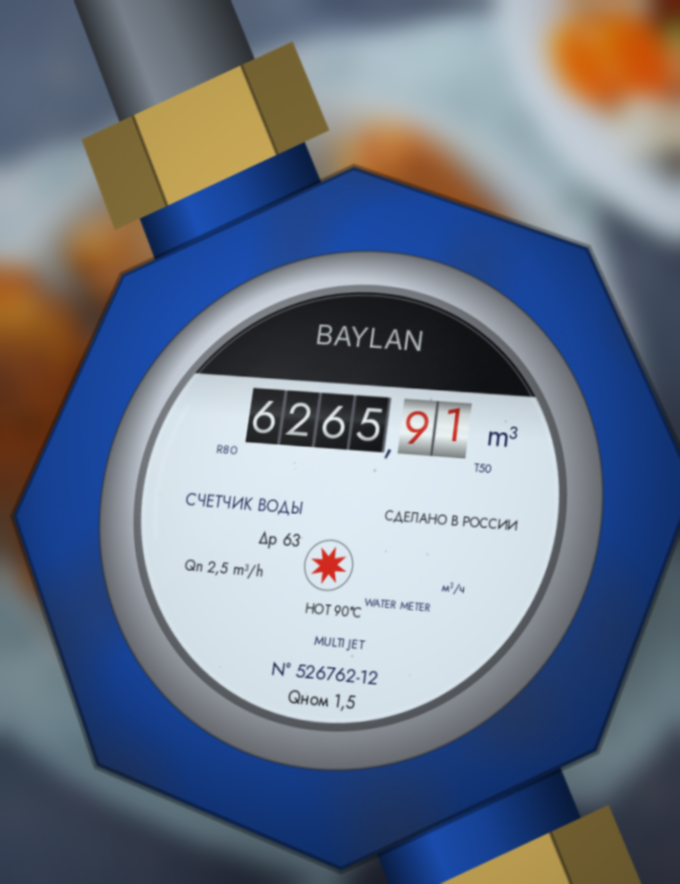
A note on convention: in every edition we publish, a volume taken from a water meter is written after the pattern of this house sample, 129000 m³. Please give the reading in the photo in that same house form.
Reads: 6265.91 m³
